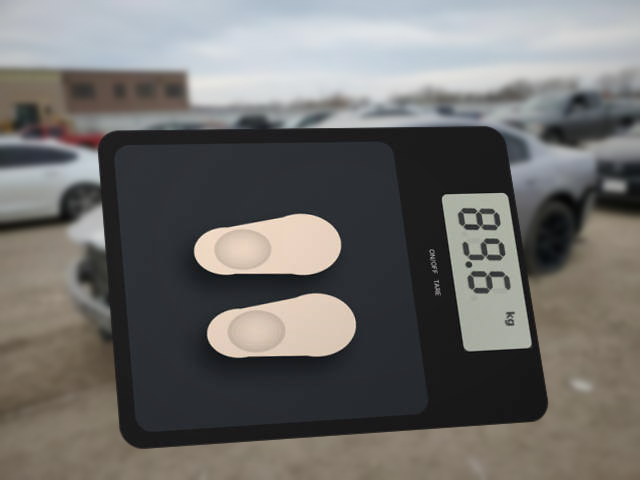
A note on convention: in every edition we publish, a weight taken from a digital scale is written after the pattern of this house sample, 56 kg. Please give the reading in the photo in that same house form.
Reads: 89.6 kg
